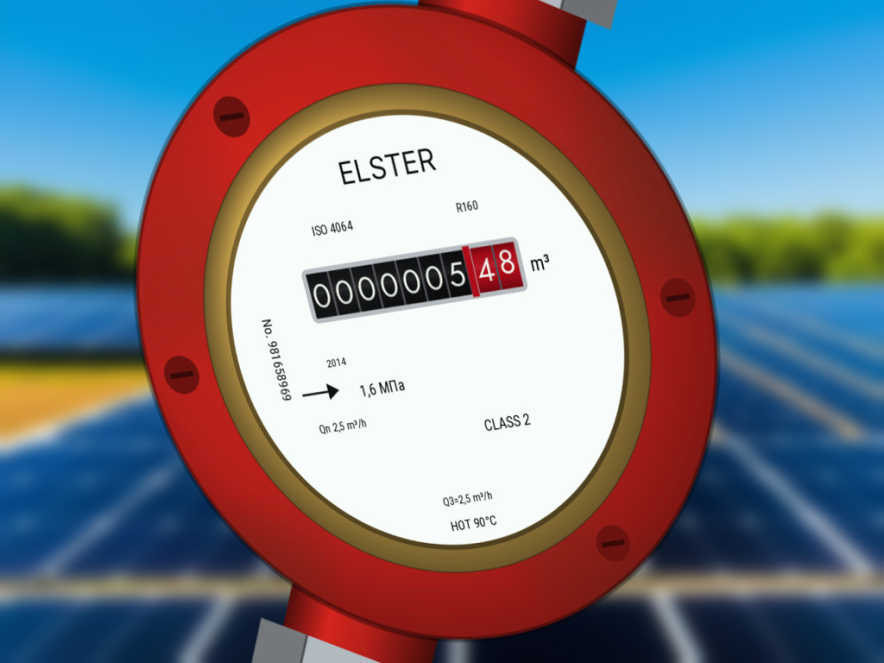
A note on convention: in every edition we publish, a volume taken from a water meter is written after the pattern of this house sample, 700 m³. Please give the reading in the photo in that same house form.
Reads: 5.48 m³
